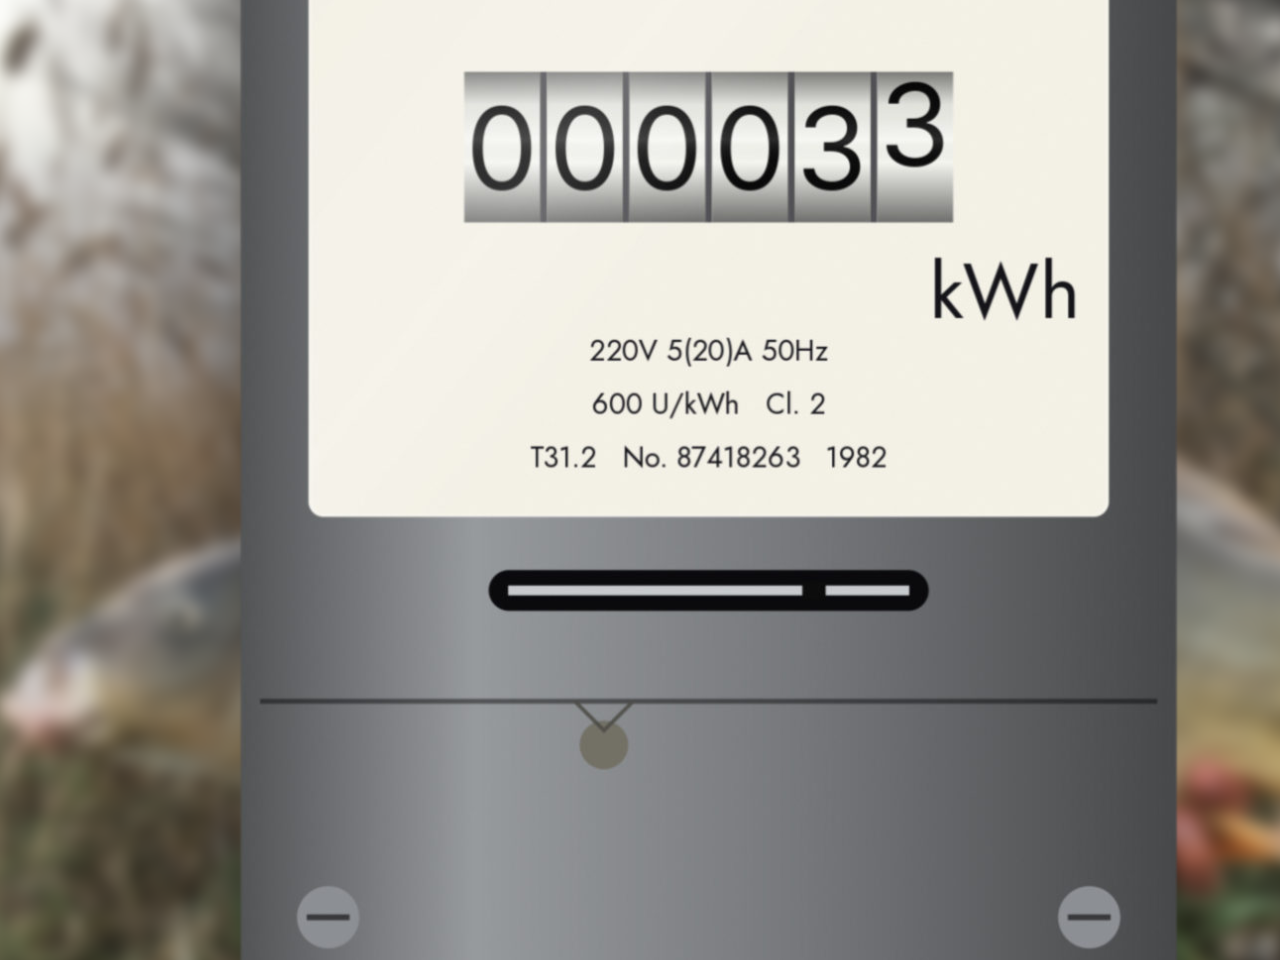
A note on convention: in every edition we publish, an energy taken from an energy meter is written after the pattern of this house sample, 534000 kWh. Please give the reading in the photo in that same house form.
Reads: 33 kWh
